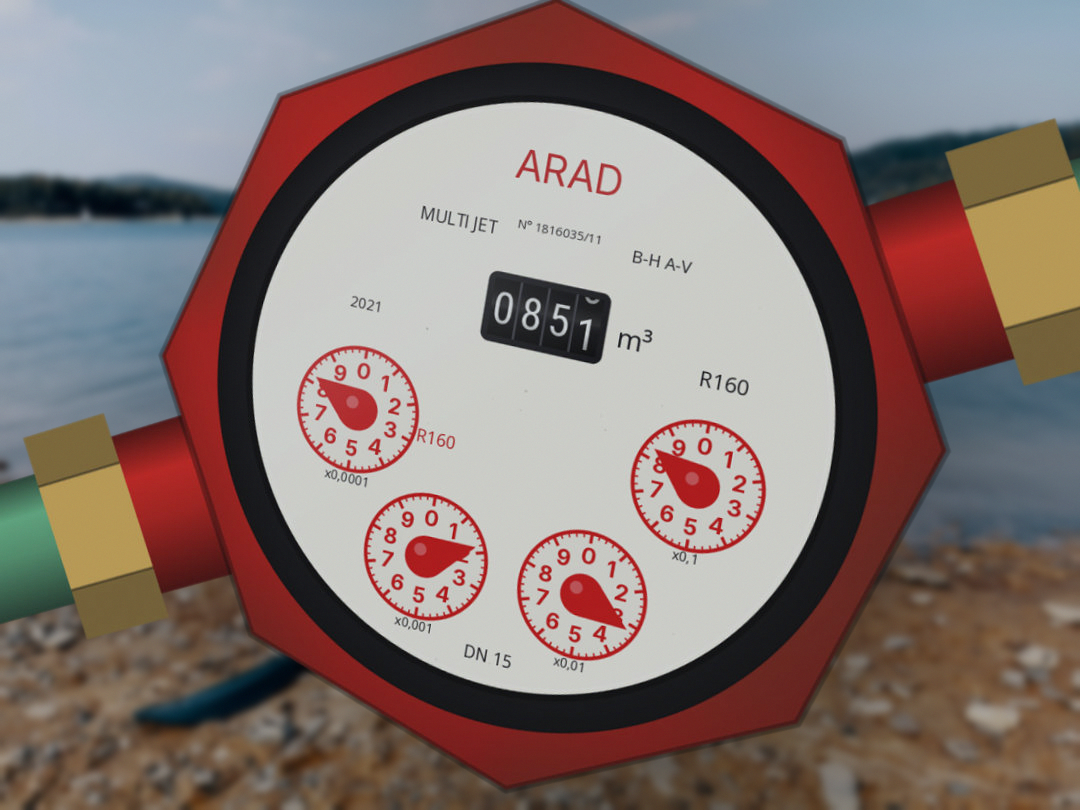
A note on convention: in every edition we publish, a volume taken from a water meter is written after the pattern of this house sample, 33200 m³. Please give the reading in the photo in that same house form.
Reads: 850.8318 m³
